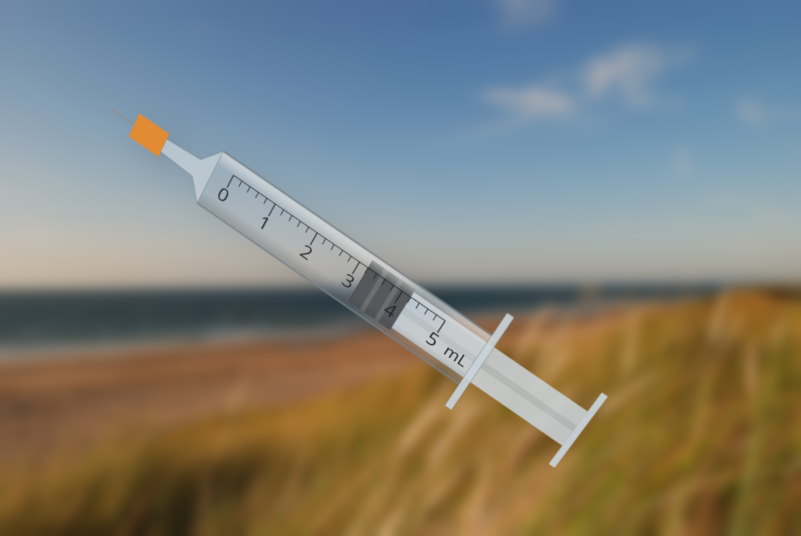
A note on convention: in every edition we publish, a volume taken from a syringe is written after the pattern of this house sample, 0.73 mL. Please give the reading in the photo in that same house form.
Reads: 3.2 mL
